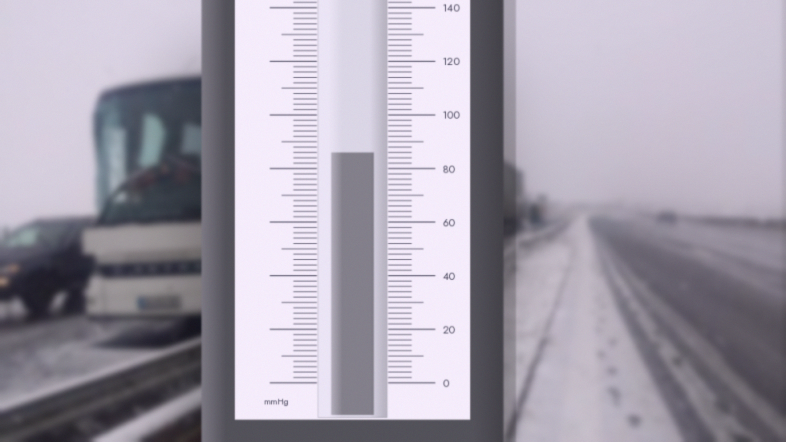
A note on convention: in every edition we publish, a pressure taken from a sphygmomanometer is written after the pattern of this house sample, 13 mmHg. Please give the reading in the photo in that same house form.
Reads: 86 mmHg
